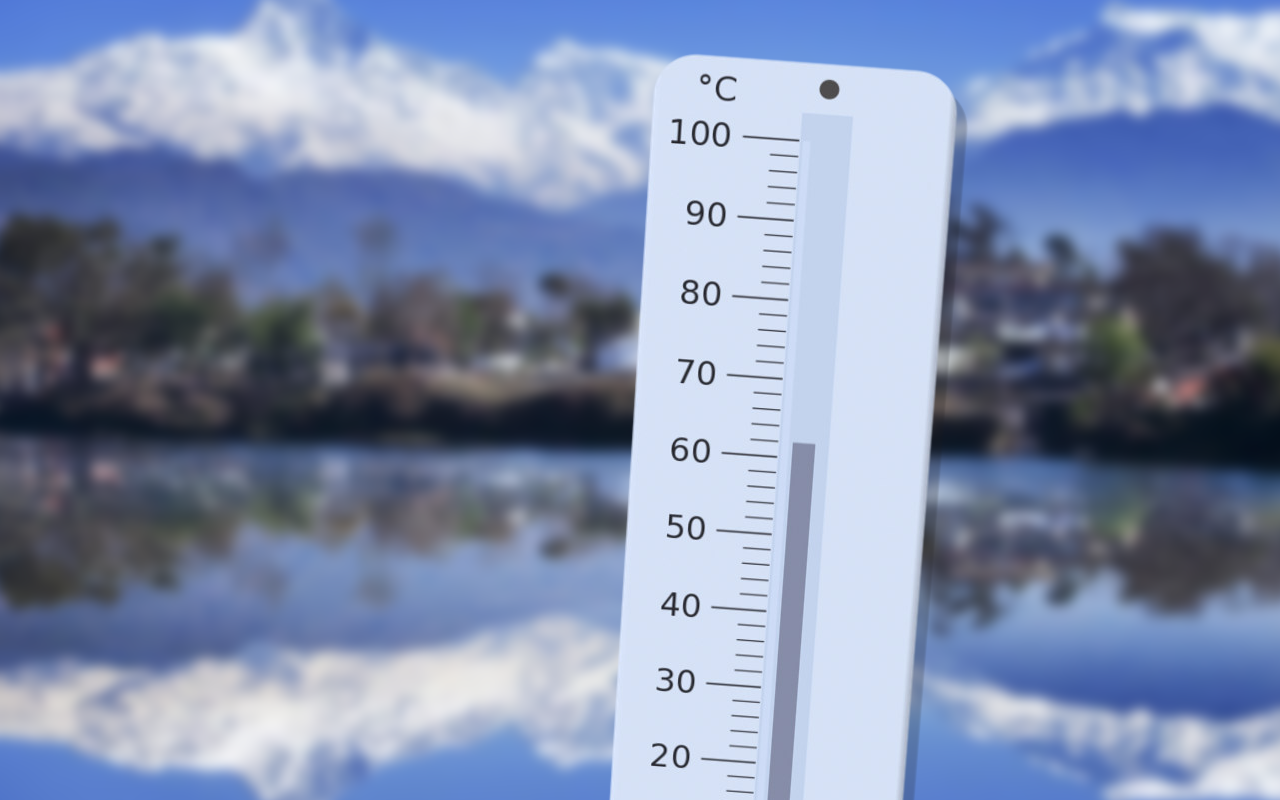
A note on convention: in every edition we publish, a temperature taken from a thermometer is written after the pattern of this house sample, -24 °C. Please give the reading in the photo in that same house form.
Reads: 62 °C
